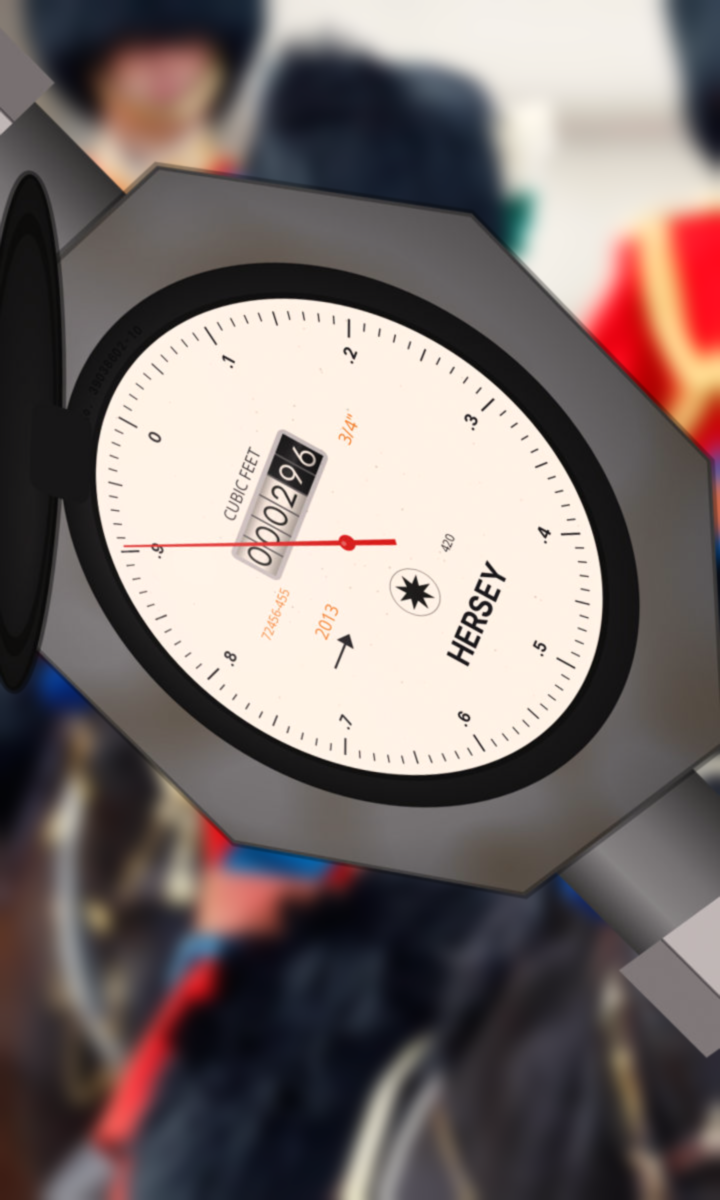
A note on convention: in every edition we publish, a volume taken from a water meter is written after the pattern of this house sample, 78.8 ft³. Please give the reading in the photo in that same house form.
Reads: 295.90 ft³
